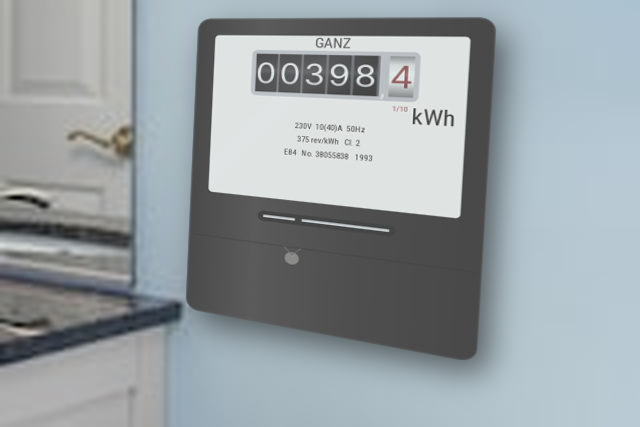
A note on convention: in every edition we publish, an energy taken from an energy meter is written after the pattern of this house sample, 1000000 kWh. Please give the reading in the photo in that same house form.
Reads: 398.4 kWh
